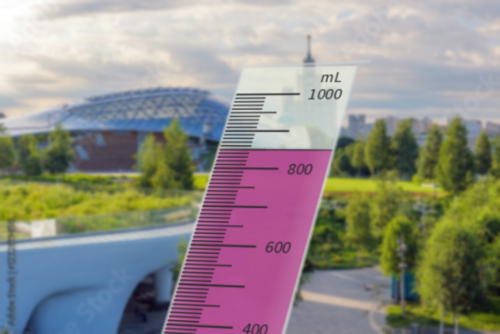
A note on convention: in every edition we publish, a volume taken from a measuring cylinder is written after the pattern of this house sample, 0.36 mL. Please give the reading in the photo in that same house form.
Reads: 850 mL
